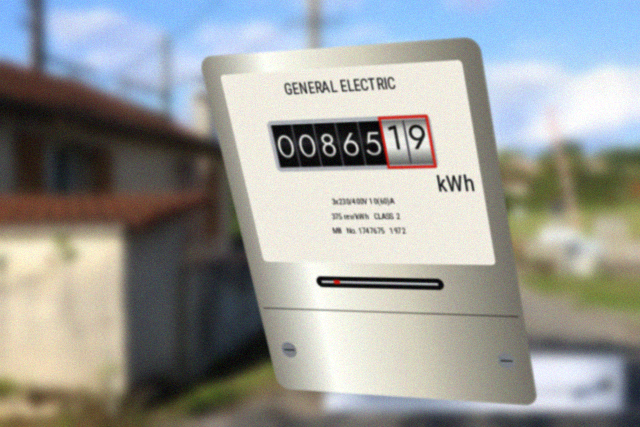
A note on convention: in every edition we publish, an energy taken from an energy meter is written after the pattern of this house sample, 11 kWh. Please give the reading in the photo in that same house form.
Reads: 865.19 kWh
